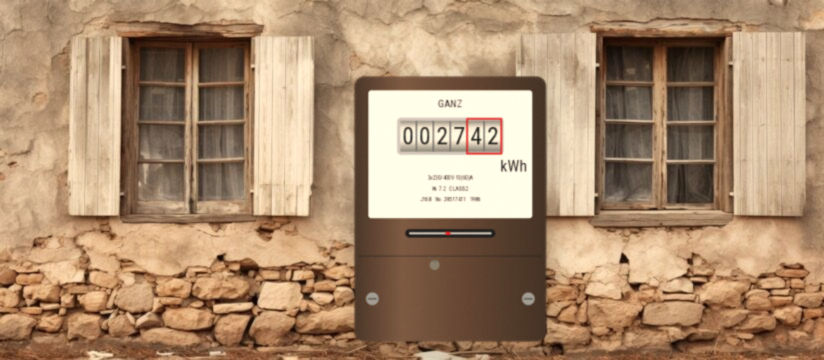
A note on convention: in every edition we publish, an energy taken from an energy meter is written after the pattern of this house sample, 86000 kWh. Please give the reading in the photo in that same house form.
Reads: 27.42 kWh
